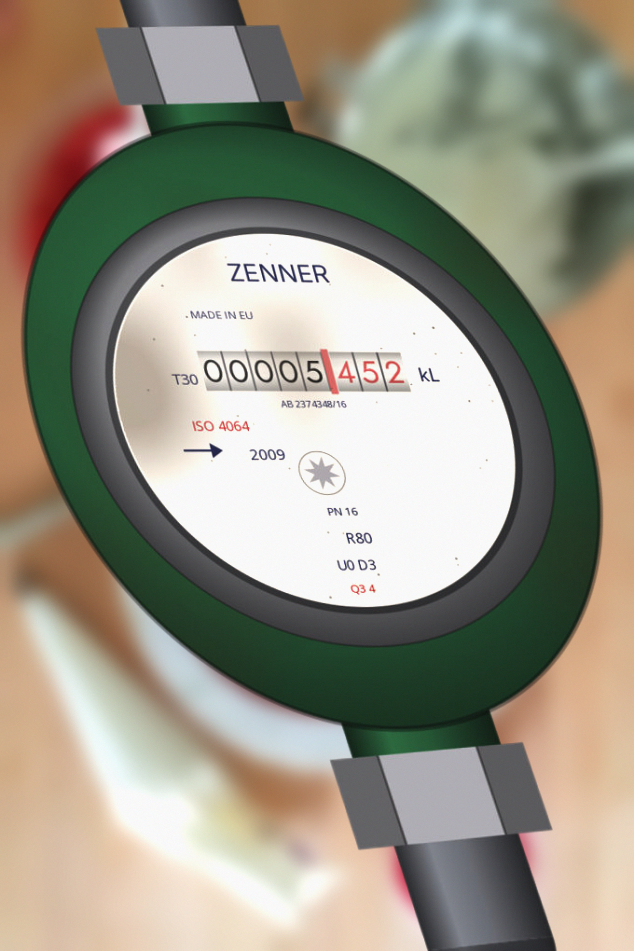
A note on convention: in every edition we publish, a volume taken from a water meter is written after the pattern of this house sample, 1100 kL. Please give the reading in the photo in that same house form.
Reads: 5.452 kL
